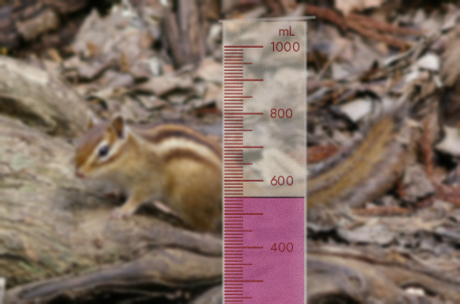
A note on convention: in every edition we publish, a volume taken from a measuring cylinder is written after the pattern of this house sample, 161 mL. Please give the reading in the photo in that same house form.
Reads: 550 mL
